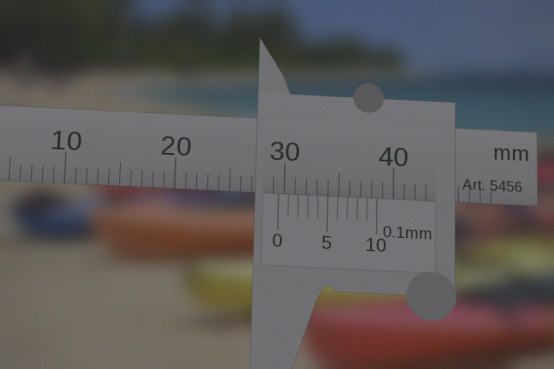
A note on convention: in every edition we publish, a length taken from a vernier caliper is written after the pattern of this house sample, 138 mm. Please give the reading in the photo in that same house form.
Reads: 29.5 mm
